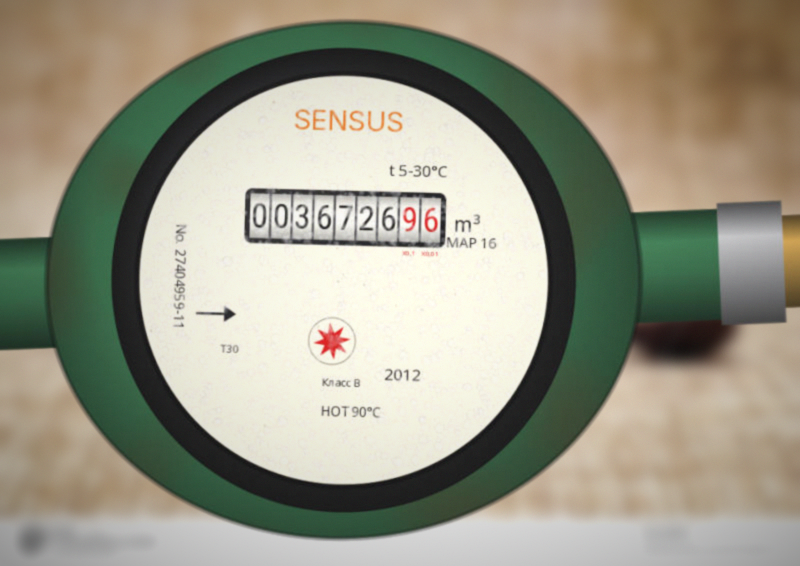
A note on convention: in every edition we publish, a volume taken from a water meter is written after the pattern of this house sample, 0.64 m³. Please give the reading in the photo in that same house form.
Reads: 36726.96 m³
